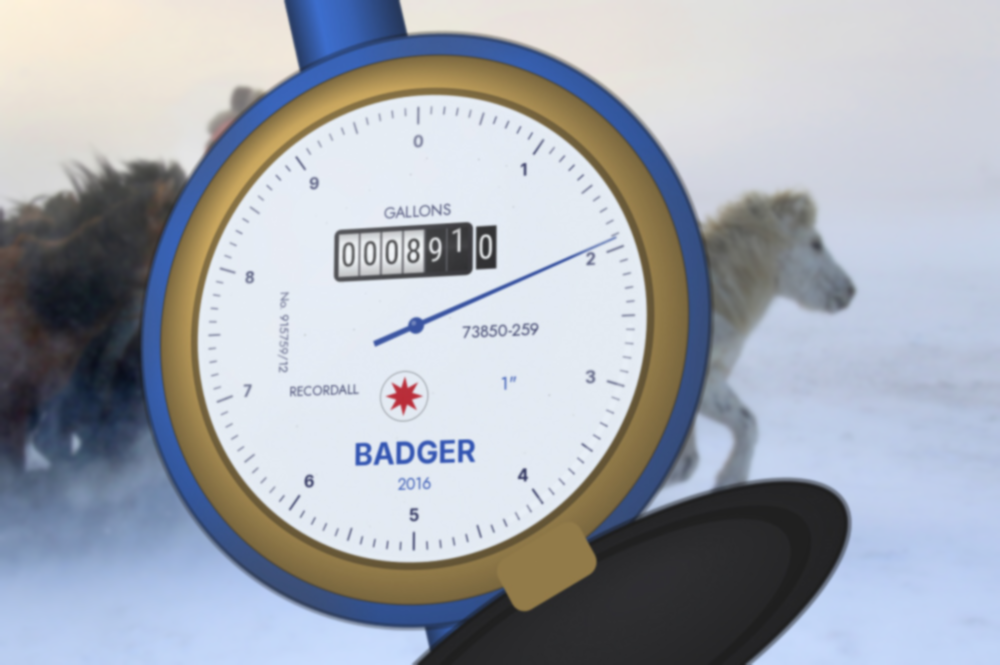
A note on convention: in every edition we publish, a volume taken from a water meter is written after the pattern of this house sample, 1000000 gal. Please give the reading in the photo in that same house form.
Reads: 8911.9 gal
